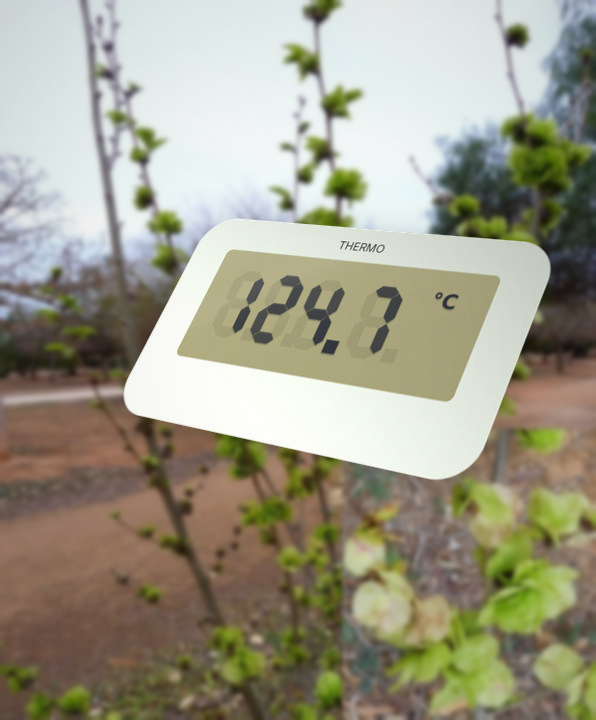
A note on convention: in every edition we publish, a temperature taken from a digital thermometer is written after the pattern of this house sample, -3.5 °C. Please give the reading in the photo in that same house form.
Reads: 124.7 °C
